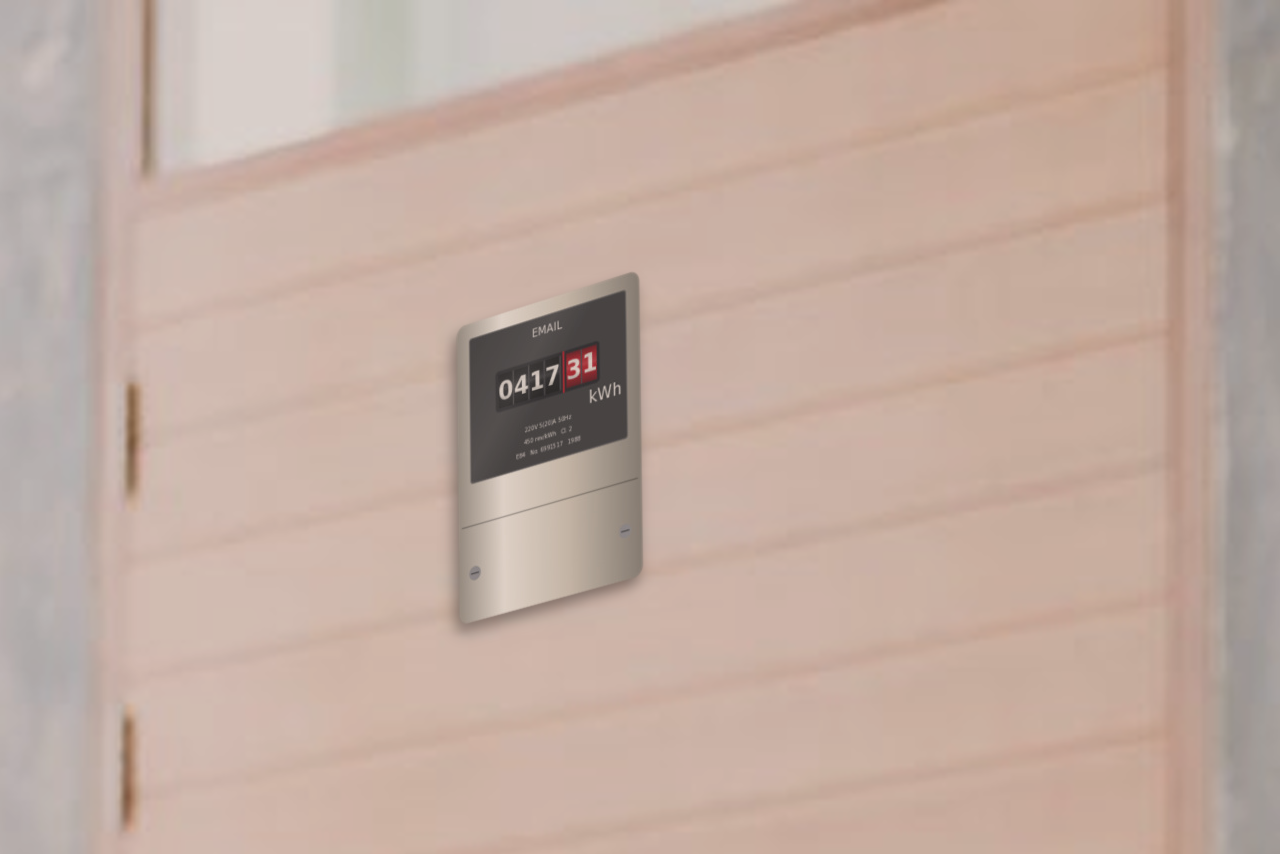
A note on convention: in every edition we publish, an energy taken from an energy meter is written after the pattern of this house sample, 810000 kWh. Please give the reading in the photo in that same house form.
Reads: 417.31 kWh
